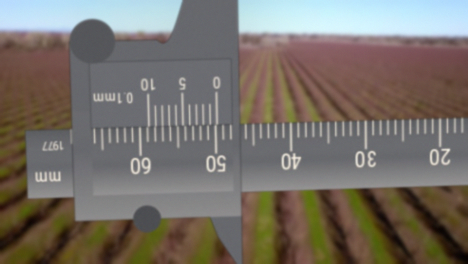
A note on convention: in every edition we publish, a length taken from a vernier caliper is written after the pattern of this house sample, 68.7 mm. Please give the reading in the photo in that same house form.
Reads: 49.8 mm
